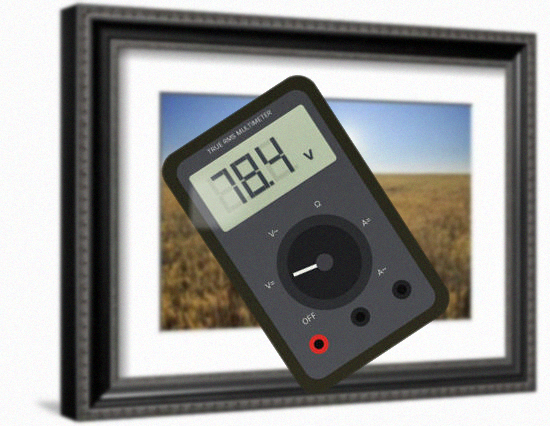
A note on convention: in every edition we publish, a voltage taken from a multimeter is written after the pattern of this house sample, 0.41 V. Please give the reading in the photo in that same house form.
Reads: 78.4 V
